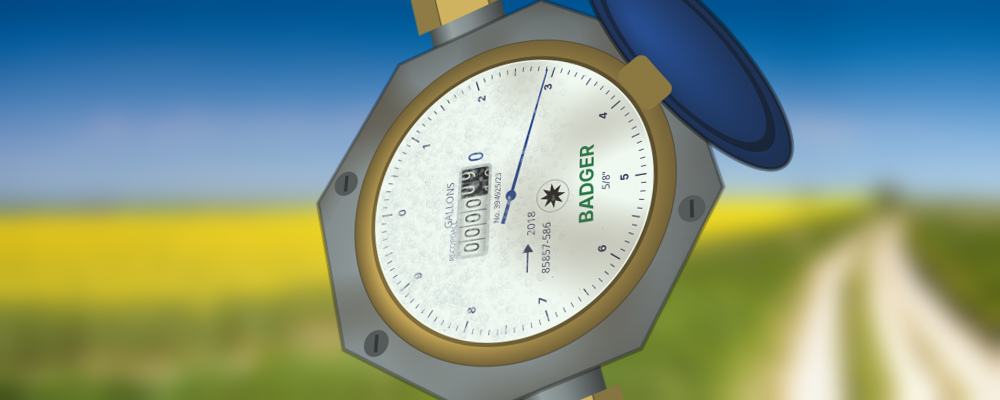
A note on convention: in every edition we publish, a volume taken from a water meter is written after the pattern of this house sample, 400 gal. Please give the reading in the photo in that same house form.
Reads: 92.9 gal
